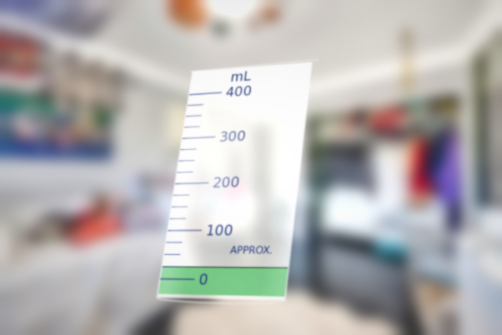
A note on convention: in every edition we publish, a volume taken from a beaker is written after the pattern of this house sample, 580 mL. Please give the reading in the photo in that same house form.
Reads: 25 mL
